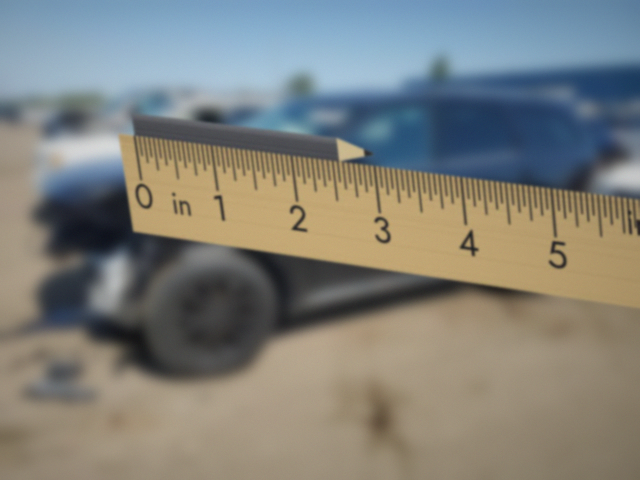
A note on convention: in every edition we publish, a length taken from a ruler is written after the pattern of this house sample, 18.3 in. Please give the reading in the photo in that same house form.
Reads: 3 in
